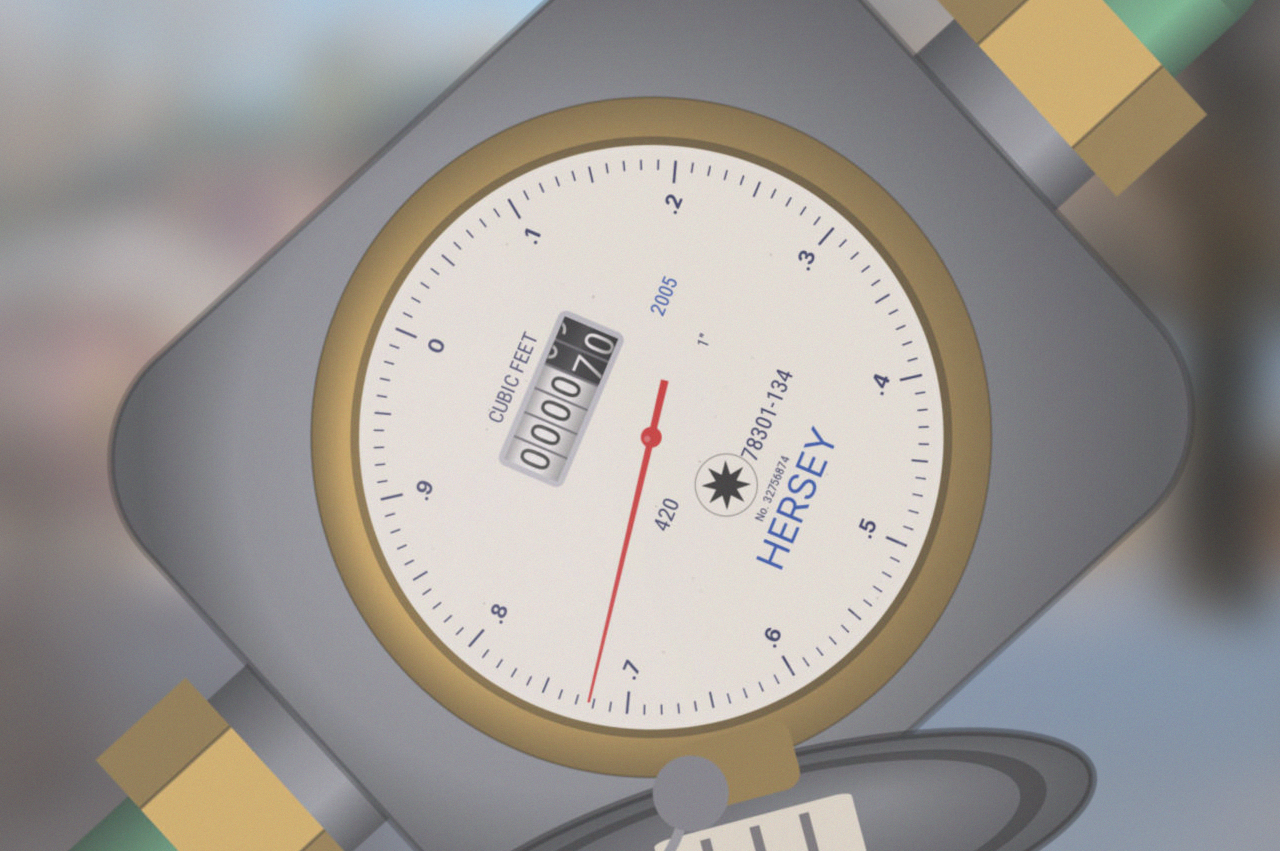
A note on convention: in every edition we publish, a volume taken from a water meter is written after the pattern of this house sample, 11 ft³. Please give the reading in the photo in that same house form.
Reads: 69.72 ft³
